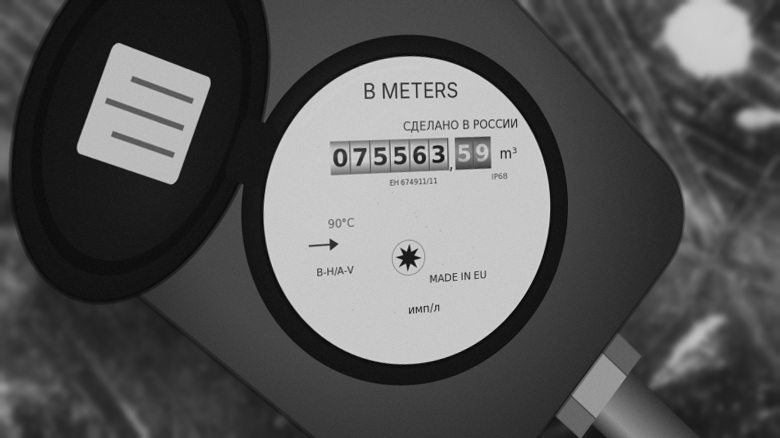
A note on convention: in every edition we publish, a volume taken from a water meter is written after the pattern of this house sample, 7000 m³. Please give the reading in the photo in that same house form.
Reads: 75563.59 m³
